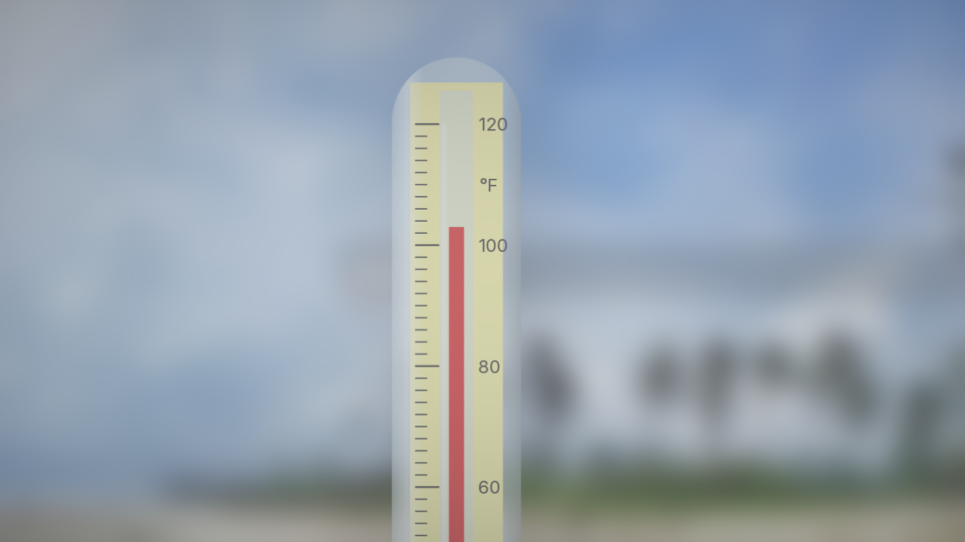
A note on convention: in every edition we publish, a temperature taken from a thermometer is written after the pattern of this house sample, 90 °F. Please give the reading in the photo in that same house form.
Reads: 103 °F
